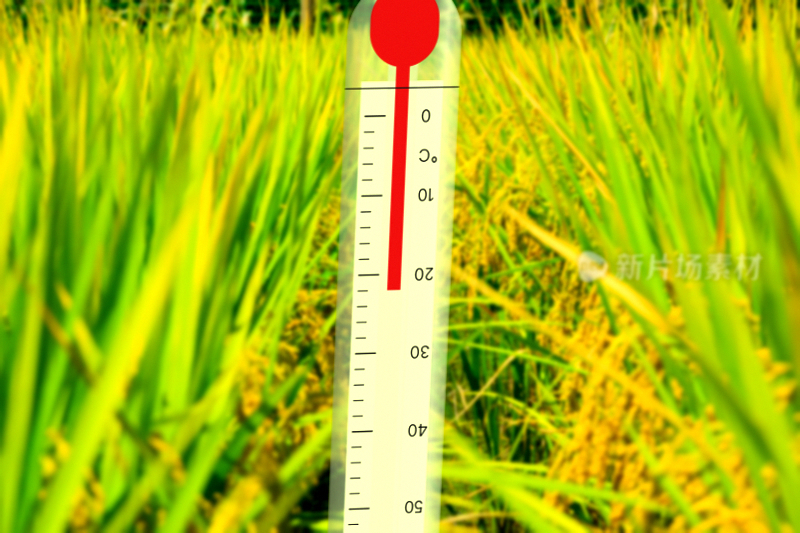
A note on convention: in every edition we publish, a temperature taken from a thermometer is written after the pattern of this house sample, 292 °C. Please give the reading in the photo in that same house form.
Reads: 22 °C
